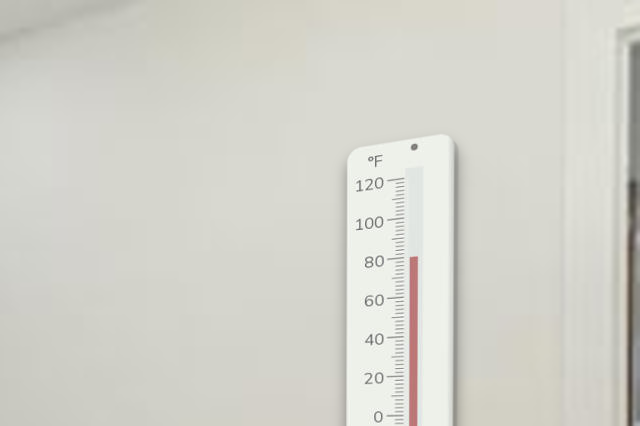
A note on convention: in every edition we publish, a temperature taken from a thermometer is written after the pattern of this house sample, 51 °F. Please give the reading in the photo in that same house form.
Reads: 80 °F
